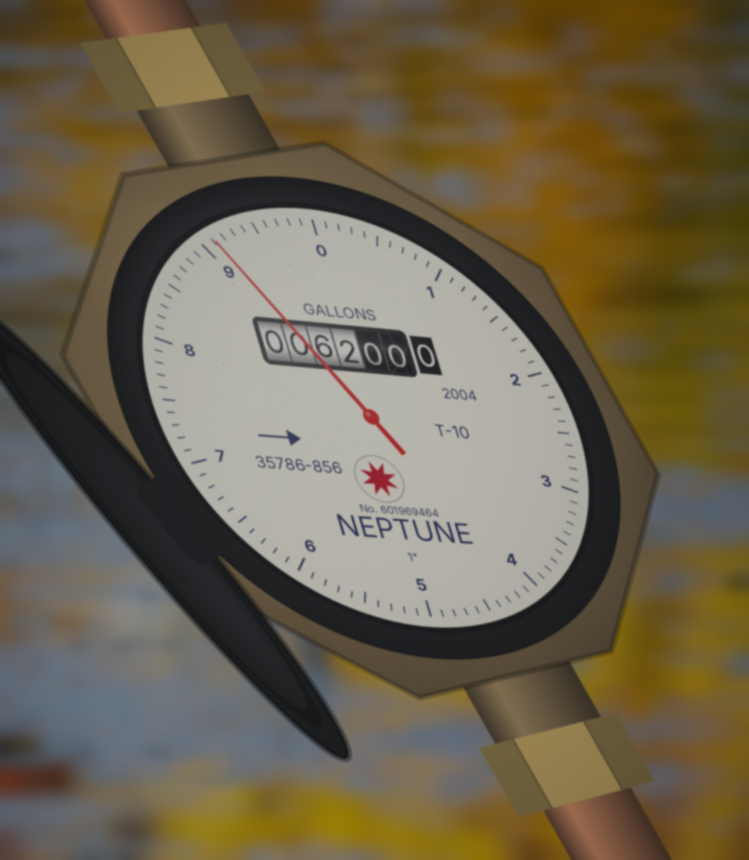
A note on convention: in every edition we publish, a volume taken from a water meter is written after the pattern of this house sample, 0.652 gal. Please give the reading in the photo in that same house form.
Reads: 61999.1 gal
